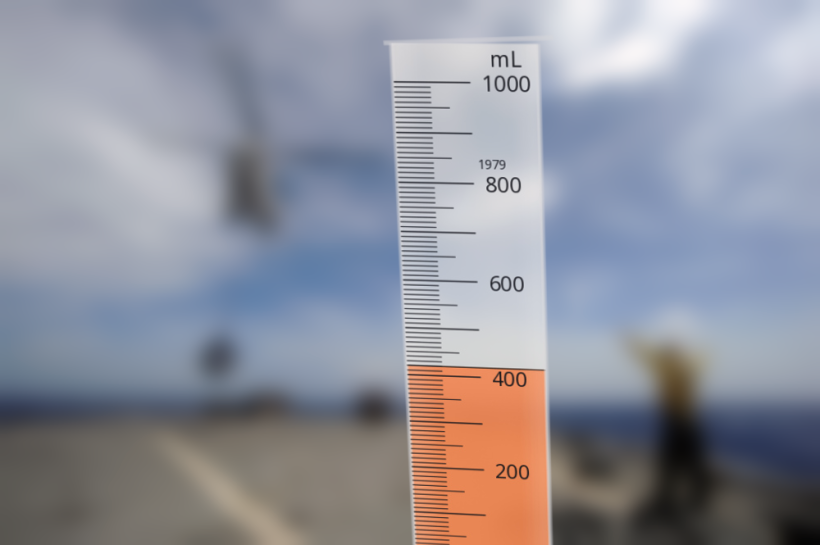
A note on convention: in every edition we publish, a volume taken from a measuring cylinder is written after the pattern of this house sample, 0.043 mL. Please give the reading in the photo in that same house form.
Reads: 420 mL
